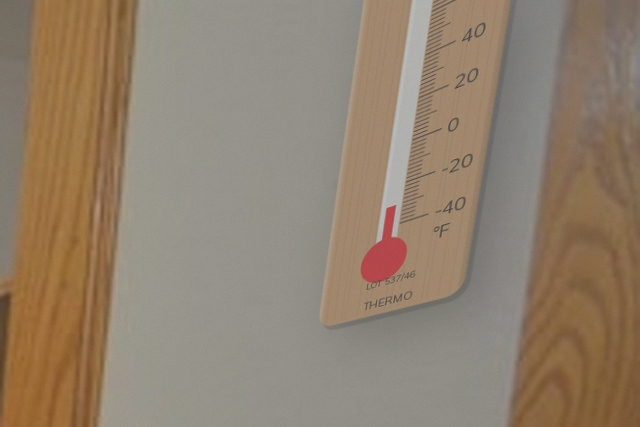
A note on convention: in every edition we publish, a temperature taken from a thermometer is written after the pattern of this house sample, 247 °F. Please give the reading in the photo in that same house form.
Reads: -30 °F
